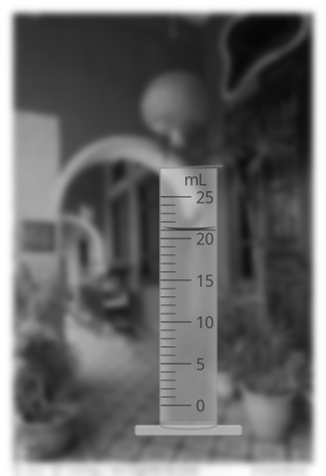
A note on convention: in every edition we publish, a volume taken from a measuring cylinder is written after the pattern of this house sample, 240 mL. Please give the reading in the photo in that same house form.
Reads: 21 mL
